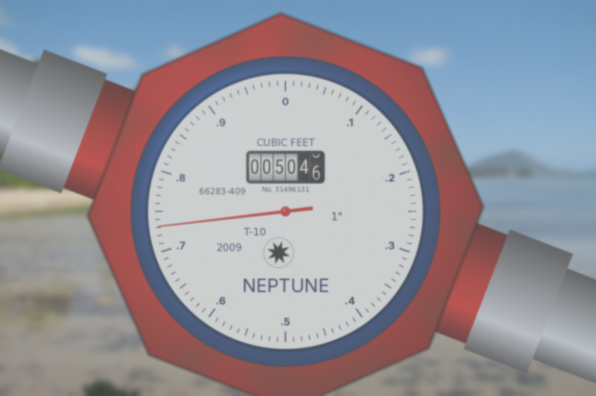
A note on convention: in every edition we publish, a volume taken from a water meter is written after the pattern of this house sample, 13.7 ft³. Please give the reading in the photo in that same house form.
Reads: 5045.73 ft³
